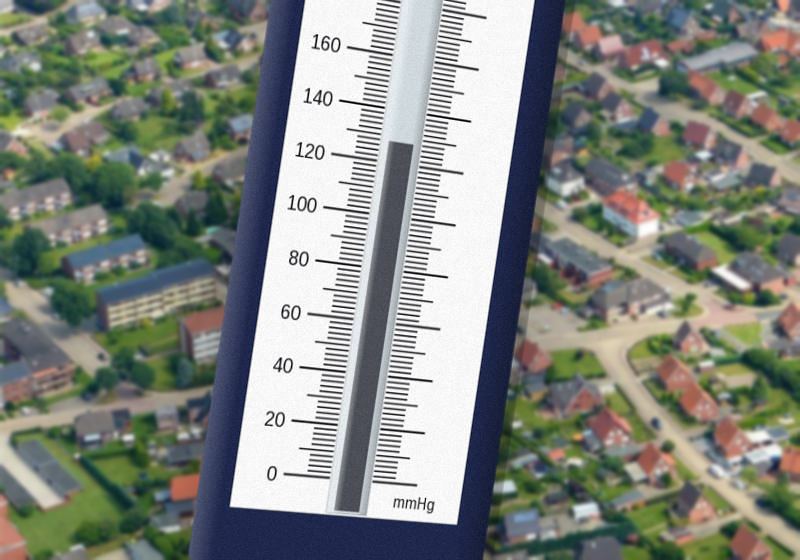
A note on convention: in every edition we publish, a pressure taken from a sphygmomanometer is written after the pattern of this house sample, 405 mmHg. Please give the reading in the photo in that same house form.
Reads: 128 mmHg
